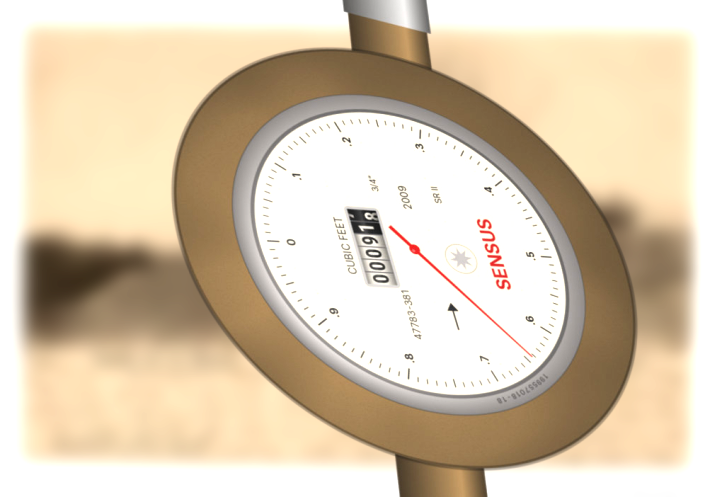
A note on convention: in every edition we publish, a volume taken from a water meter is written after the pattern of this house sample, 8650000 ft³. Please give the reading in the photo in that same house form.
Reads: 917.64 ft³
